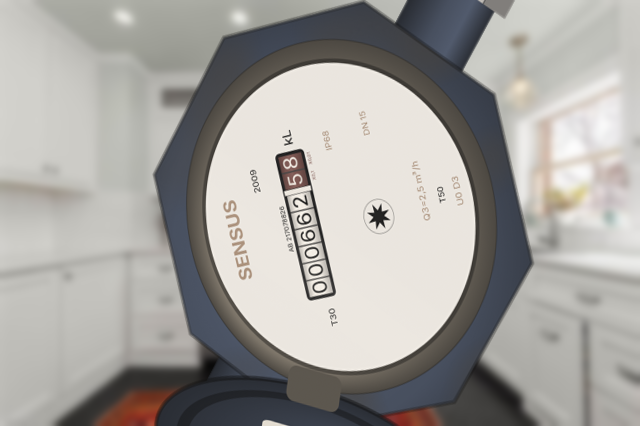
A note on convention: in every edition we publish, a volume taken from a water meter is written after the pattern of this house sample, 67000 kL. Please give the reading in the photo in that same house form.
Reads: 662.58 kL
